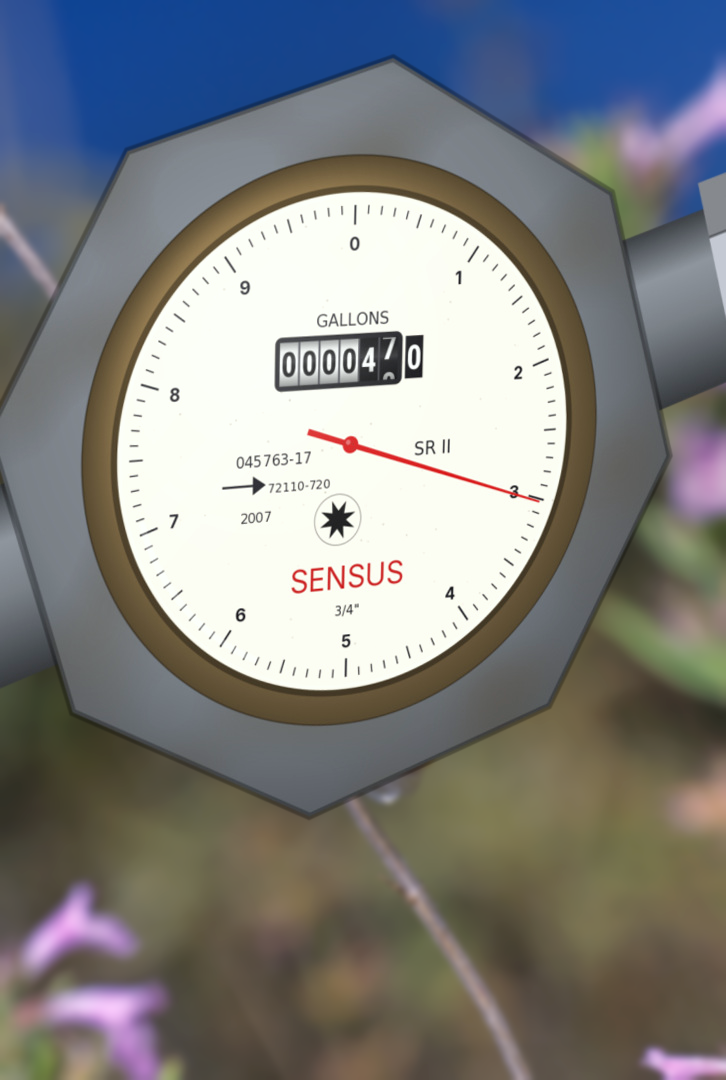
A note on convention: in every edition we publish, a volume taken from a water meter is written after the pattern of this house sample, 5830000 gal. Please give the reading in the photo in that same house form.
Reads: 473.0 gal
